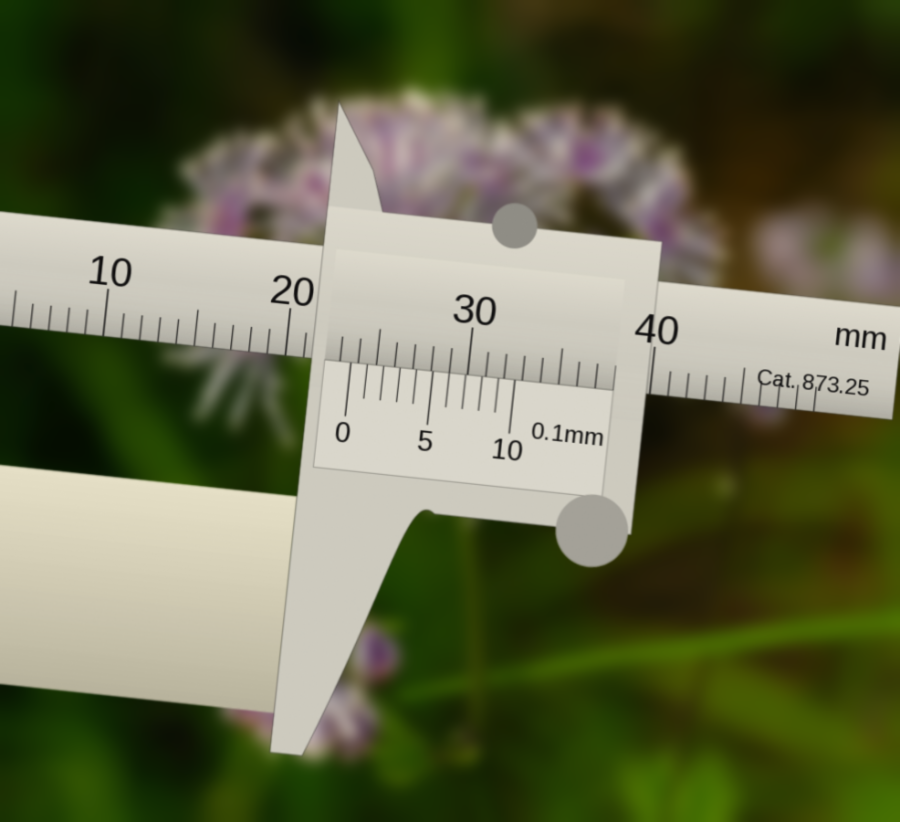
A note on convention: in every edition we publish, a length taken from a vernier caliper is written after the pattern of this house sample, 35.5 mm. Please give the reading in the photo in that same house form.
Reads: 23.6 mm
